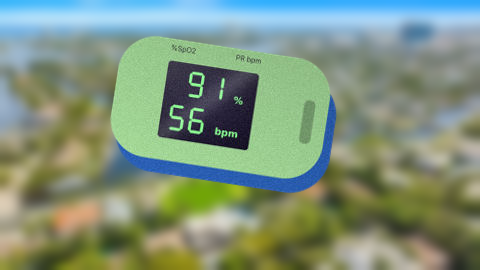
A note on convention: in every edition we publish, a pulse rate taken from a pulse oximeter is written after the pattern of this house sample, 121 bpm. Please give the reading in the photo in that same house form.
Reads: 56 bpm
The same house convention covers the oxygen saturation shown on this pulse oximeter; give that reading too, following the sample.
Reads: 91 %
